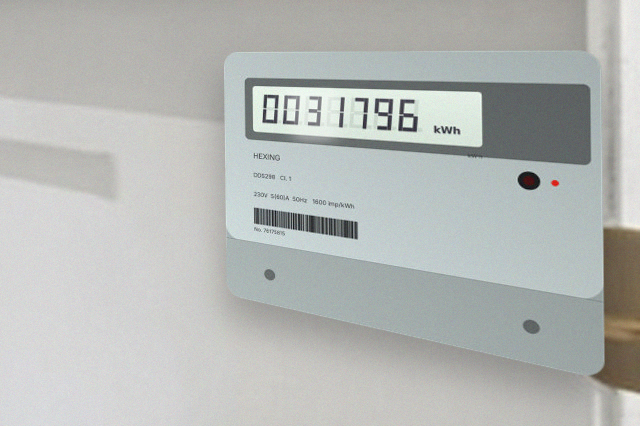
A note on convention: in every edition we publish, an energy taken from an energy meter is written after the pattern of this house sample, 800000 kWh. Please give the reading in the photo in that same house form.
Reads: 31796 kWh
